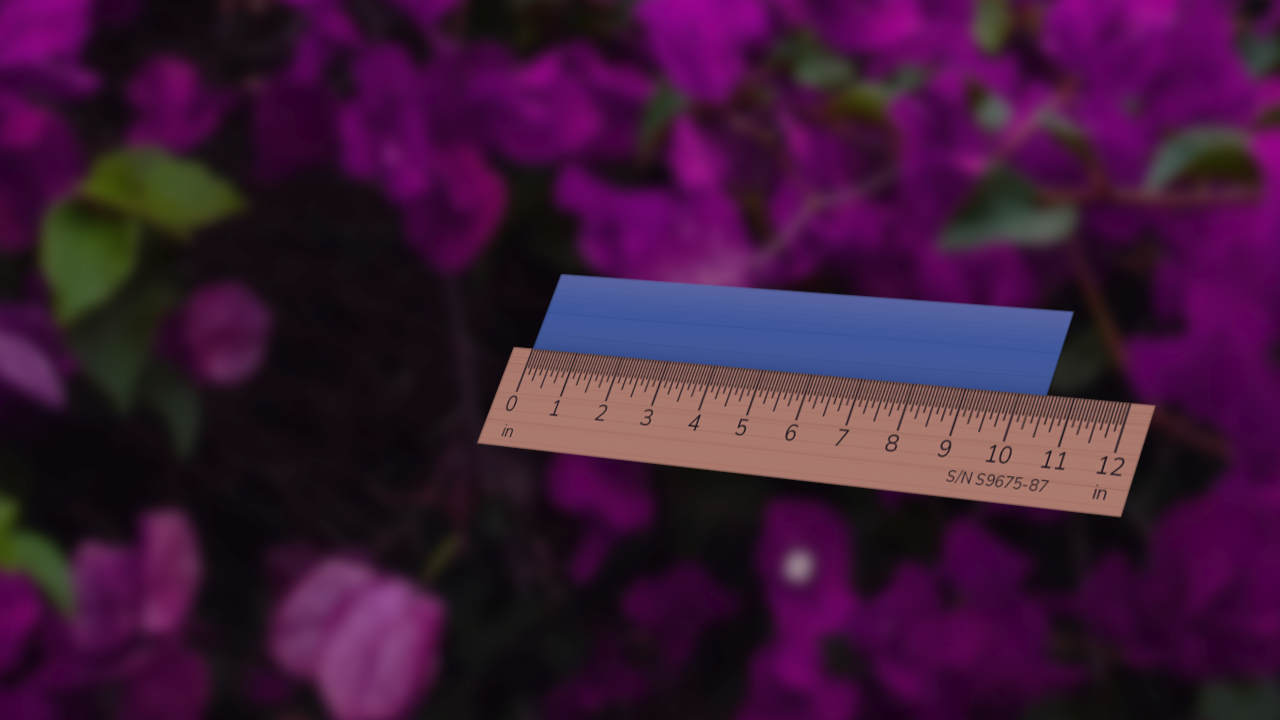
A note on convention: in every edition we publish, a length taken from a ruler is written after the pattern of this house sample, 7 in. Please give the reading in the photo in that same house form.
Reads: 10.5 in
